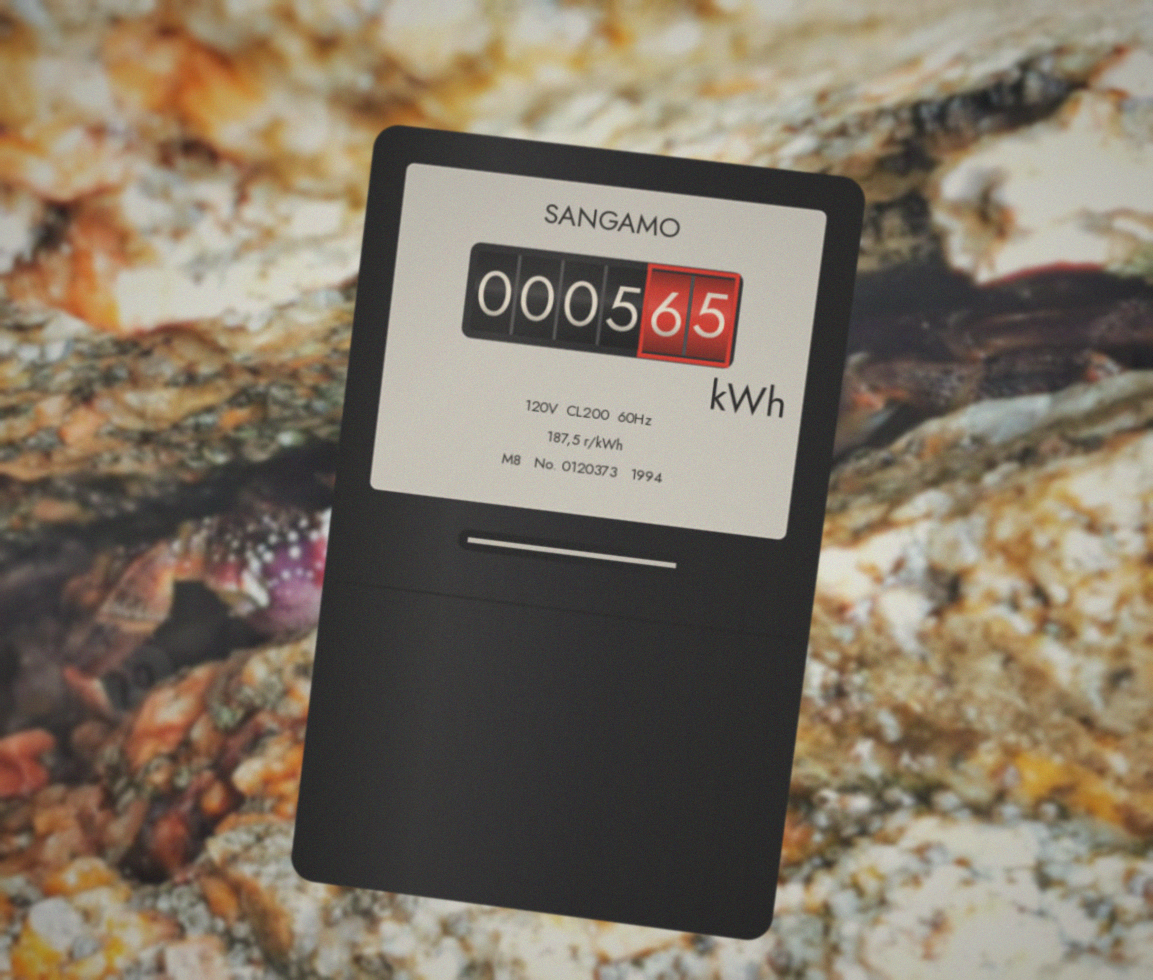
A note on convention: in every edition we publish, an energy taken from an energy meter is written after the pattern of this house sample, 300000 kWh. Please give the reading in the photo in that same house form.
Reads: 5.65 kWh
